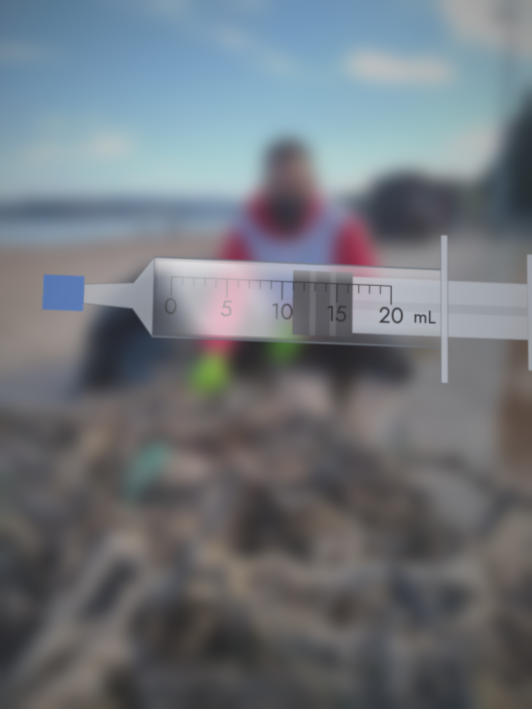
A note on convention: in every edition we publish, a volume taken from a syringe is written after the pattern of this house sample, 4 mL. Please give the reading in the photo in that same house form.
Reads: 11 mL
